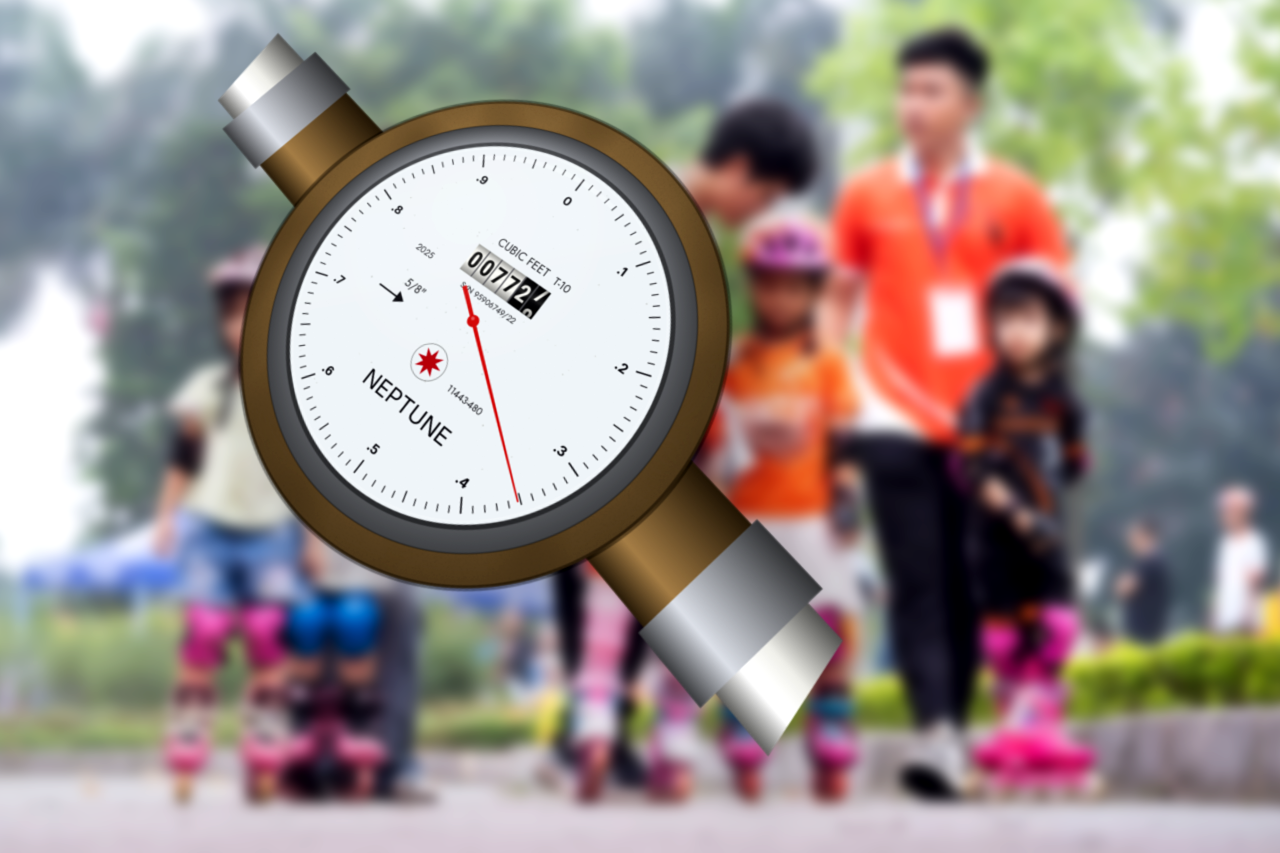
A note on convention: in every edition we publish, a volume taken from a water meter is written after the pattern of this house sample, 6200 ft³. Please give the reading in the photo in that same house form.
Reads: 7727.35 ft³
